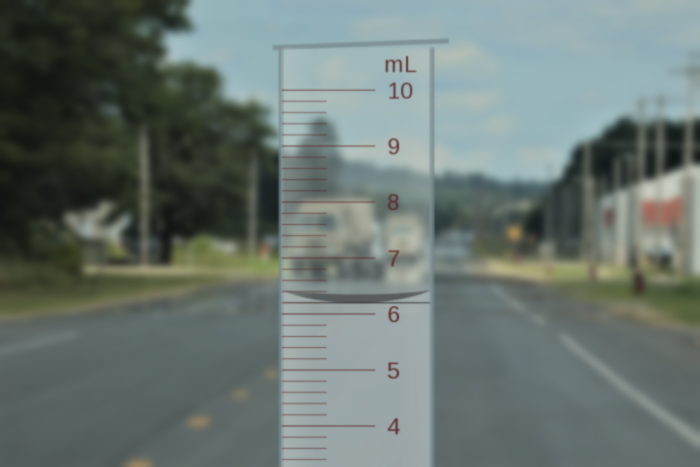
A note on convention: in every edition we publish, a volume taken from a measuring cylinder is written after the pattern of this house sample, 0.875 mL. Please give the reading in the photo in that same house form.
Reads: 6.2 mL
